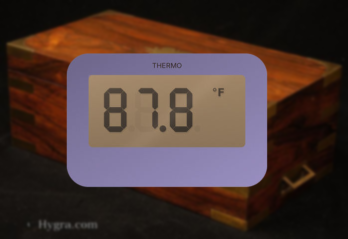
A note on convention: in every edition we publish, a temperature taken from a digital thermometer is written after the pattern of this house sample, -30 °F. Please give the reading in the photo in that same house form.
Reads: 87.8 °F
